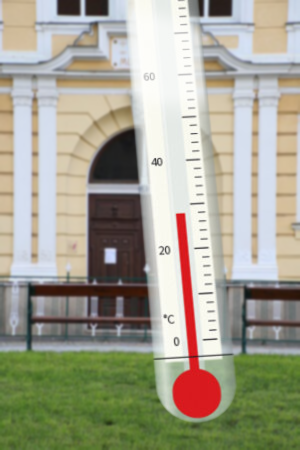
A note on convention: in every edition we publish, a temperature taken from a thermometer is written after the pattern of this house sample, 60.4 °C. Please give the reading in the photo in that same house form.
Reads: 28 °C
